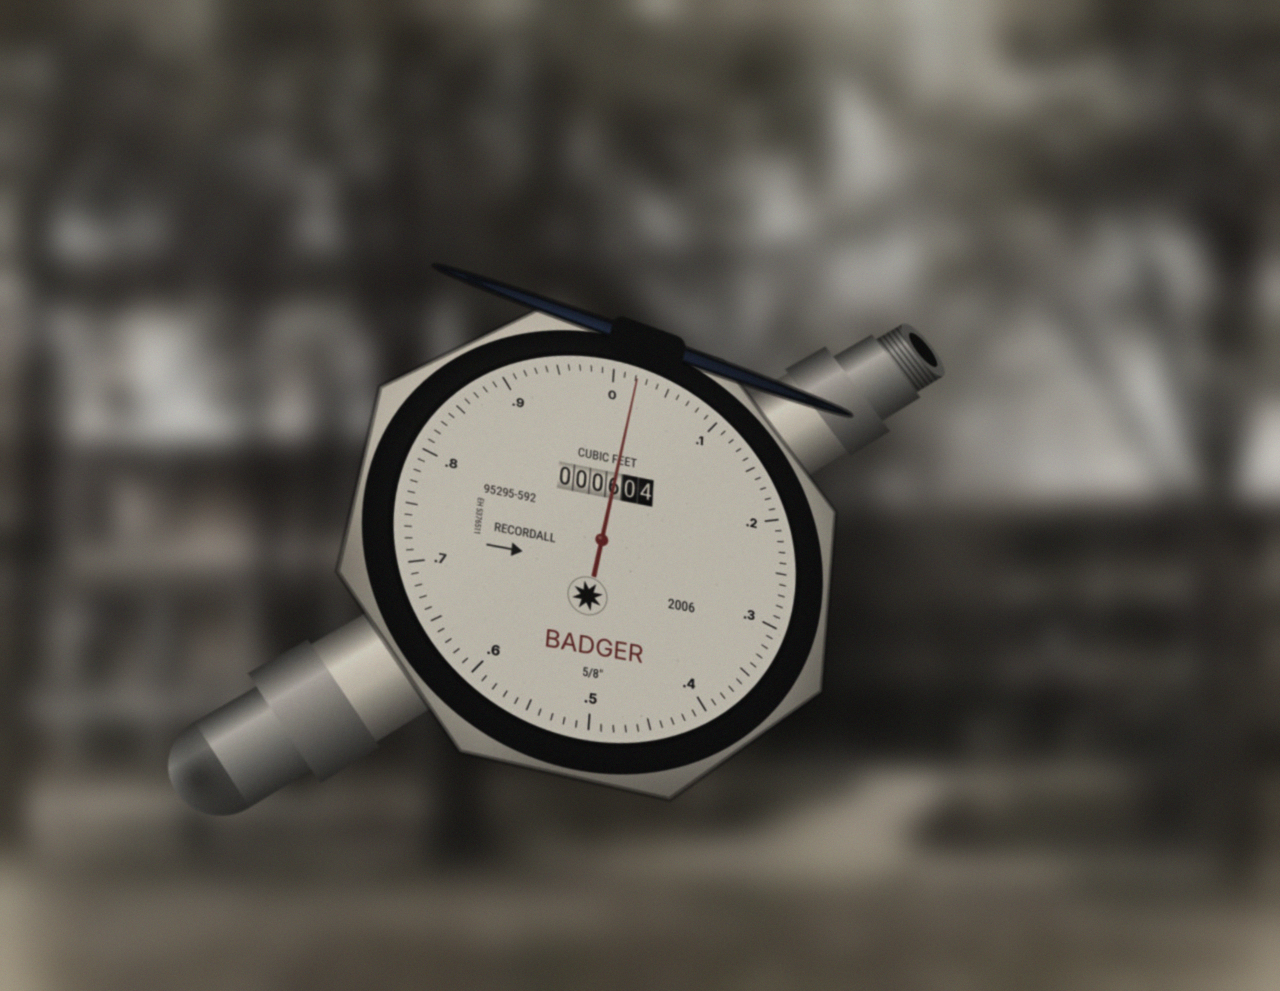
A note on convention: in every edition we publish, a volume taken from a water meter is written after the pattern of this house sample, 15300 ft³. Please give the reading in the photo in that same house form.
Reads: 604.02 ft³
